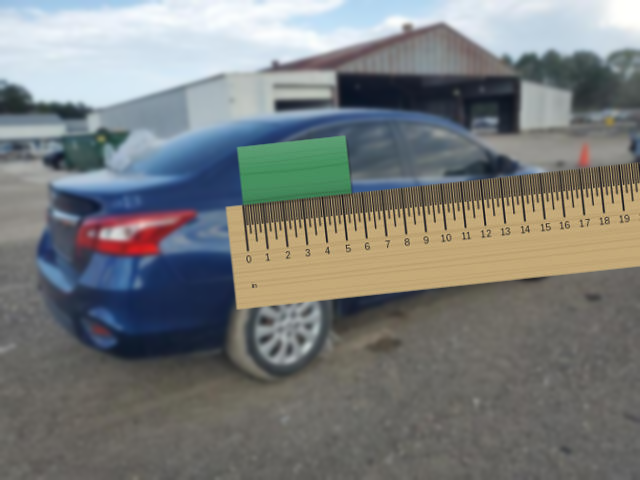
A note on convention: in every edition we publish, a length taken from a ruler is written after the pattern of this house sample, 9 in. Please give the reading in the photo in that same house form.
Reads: 5.5 in
